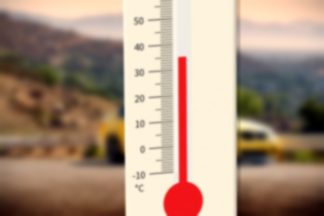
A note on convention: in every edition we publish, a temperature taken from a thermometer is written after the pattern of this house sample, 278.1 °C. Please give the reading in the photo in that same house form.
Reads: 35 °C
